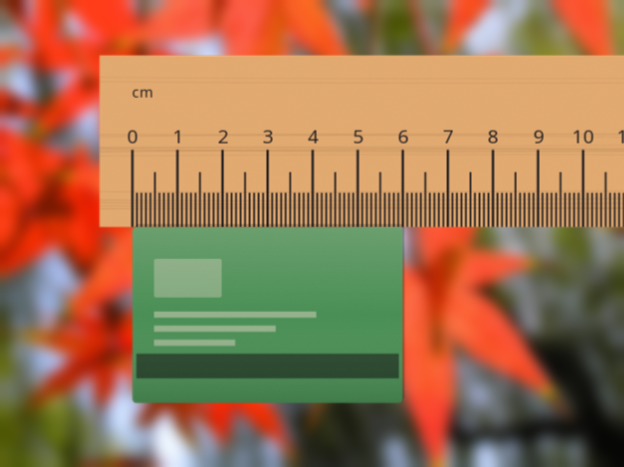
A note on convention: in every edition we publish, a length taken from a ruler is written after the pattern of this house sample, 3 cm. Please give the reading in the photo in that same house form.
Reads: 6 cm
